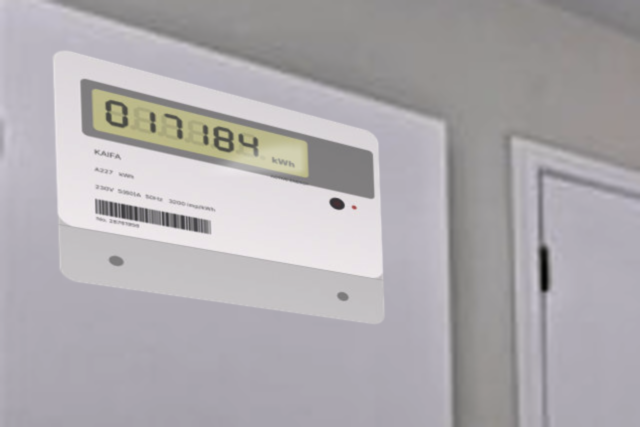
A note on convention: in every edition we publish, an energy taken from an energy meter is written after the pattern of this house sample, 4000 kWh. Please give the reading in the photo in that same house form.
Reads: 17184 kWh
